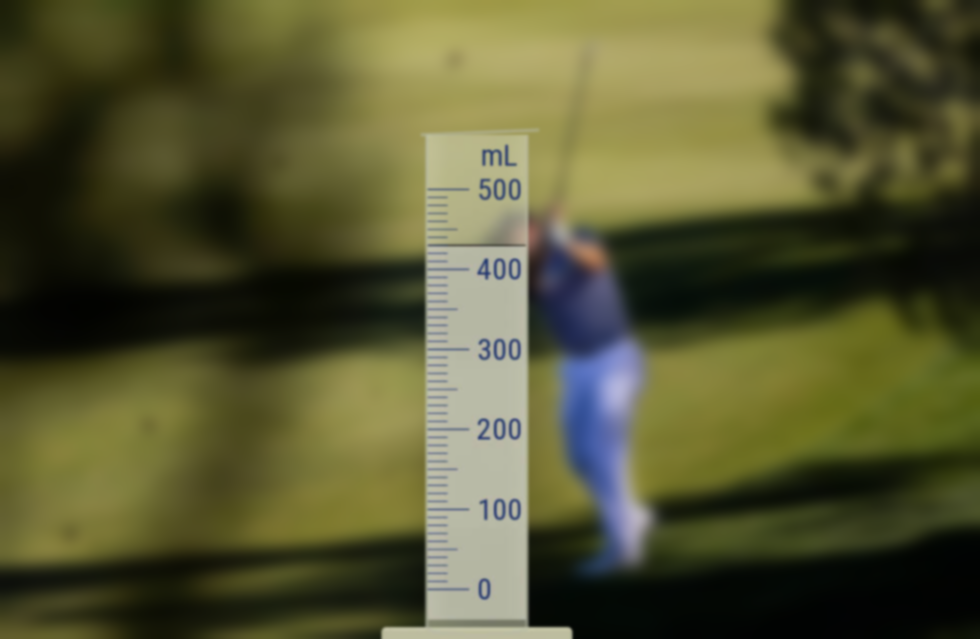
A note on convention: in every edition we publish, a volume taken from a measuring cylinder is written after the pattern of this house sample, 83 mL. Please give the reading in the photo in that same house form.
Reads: 430 mL
